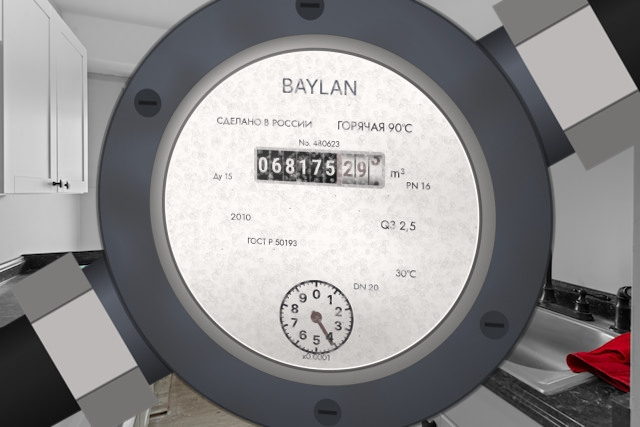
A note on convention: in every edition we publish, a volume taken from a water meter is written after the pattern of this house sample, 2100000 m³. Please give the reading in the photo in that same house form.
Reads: 68175.2934 m³
